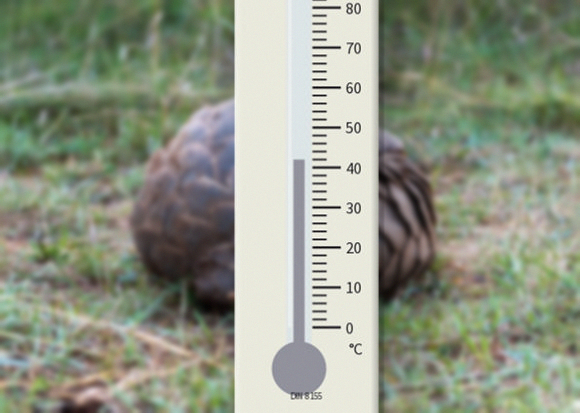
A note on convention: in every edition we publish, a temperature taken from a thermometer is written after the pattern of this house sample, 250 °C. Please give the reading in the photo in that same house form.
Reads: 42 °C
